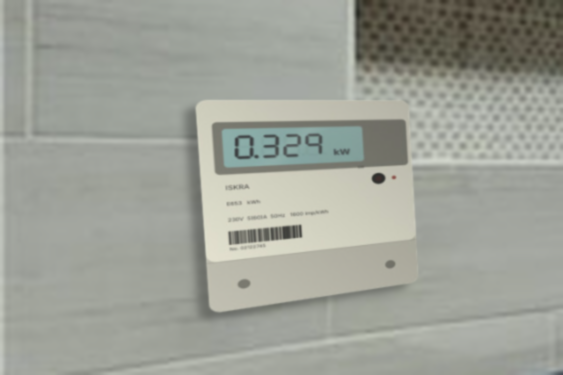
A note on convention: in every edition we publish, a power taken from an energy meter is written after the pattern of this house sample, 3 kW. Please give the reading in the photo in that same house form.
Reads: 0.329 kW
